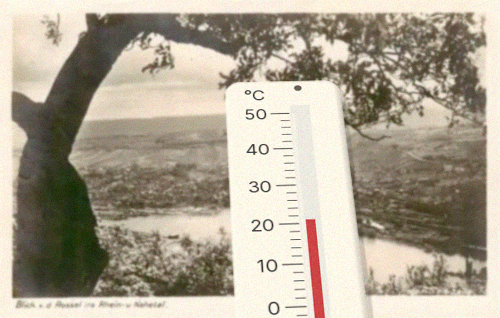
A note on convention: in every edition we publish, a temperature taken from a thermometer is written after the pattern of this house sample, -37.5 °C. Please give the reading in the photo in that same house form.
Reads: 21 °C
